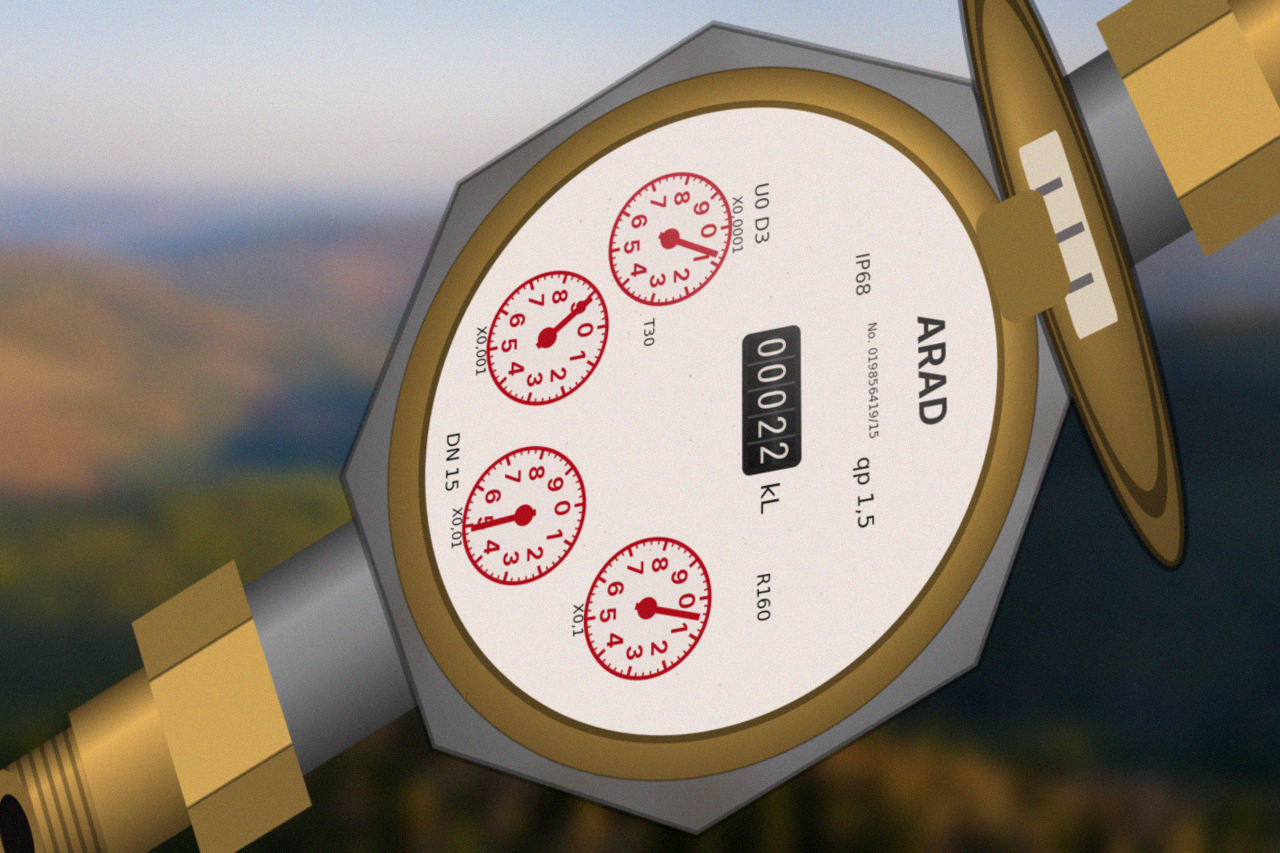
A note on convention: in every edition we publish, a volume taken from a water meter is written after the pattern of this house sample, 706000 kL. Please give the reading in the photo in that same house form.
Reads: 22.0490 kL
